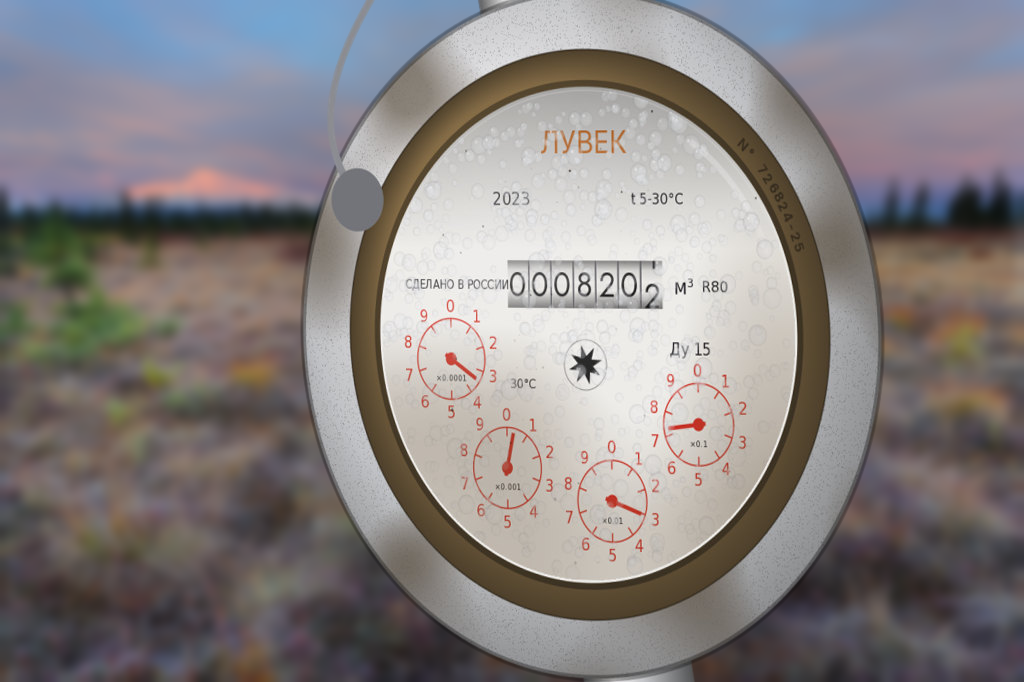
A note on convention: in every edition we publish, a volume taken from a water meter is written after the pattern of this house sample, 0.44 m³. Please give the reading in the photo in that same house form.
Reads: 8201.7303 m³
